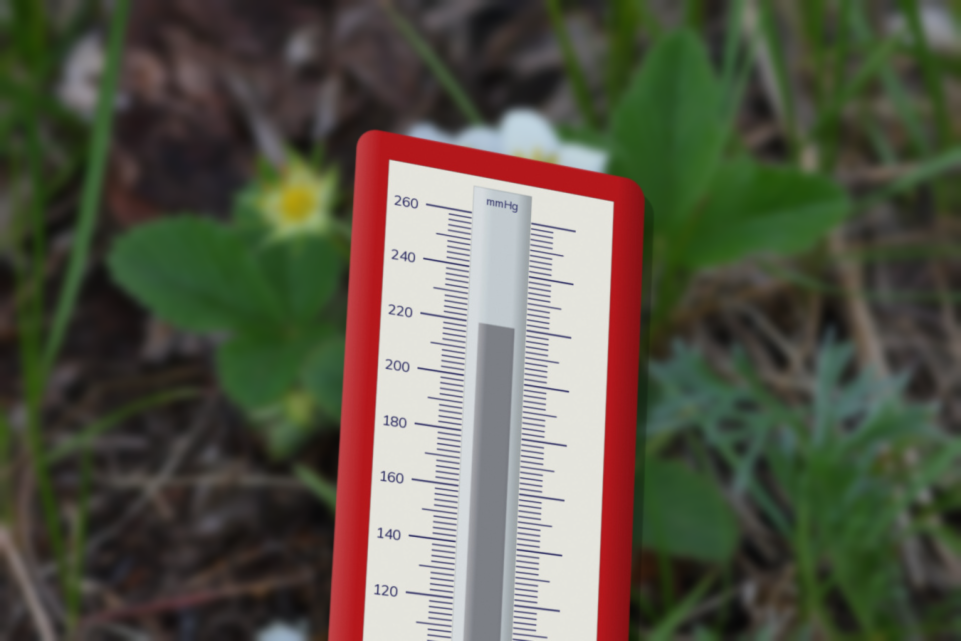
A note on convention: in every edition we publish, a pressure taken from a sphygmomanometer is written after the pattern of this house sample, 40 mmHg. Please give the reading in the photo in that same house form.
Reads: 220 mmHg
